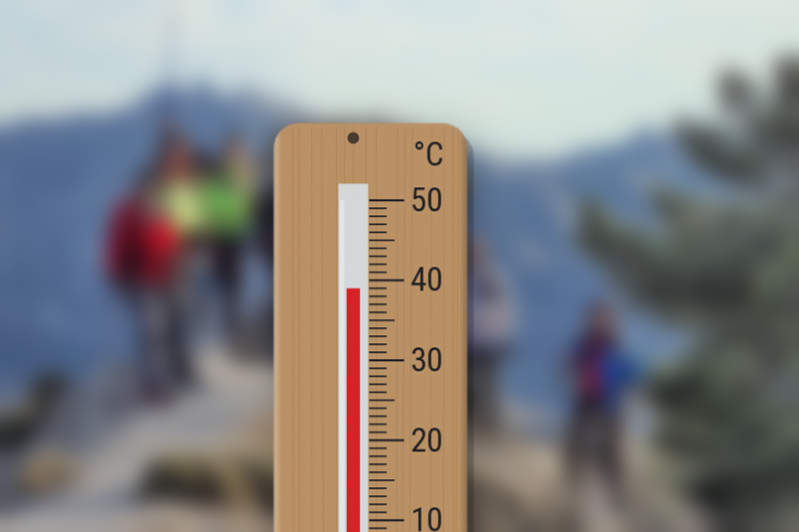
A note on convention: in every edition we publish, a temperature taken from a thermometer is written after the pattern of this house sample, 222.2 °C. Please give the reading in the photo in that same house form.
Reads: 39 °C
